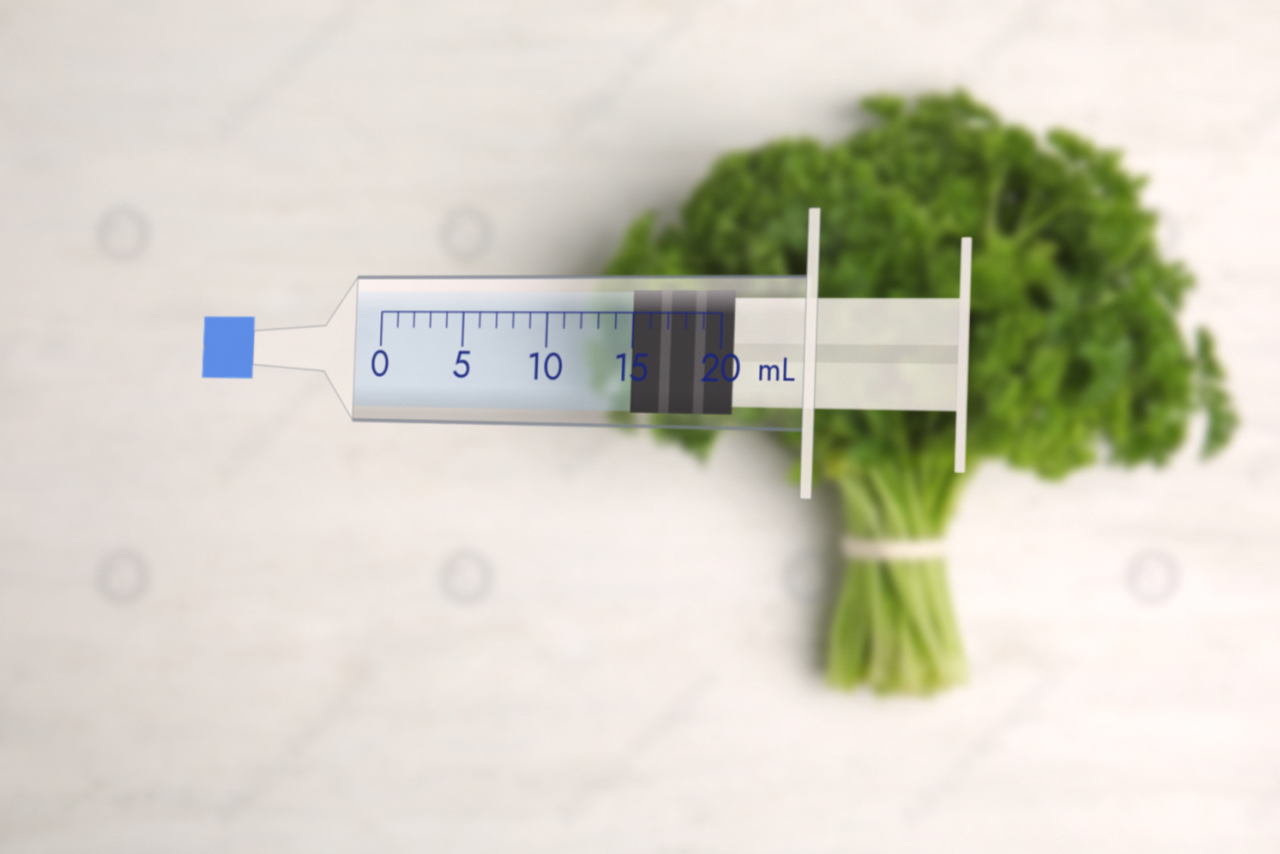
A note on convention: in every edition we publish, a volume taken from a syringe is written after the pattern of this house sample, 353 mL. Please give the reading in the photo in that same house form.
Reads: 15 mL
